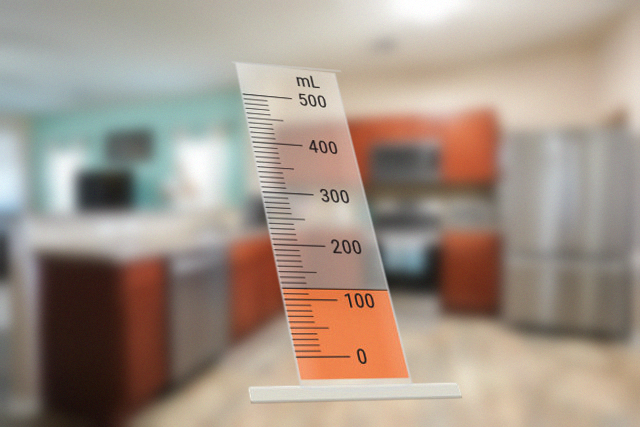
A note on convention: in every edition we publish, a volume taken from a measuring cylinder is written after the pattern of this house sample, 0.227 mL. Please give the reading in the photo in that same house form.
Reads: 120 mL
